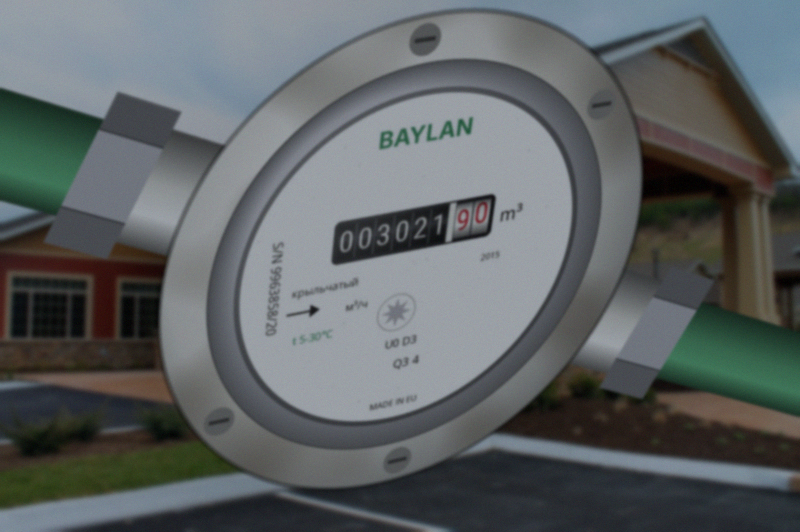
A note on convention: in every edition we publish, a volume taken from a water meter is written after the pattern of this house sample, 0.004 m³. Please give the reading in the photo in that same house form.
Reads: 3021.90 m³
